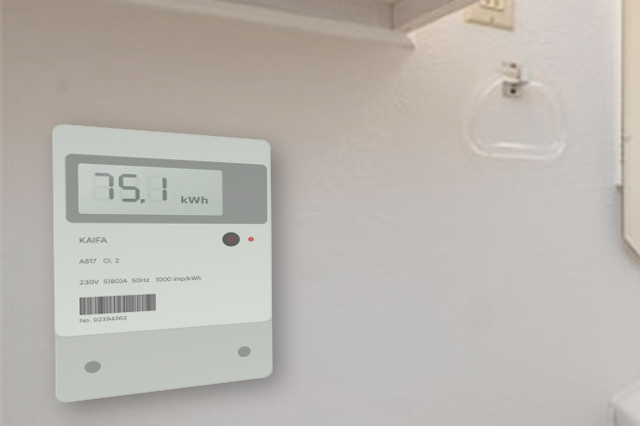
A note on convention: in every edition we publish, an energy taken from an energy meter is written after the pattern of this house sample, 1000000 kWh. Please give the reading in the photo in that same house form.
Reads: 75.1 kWh
